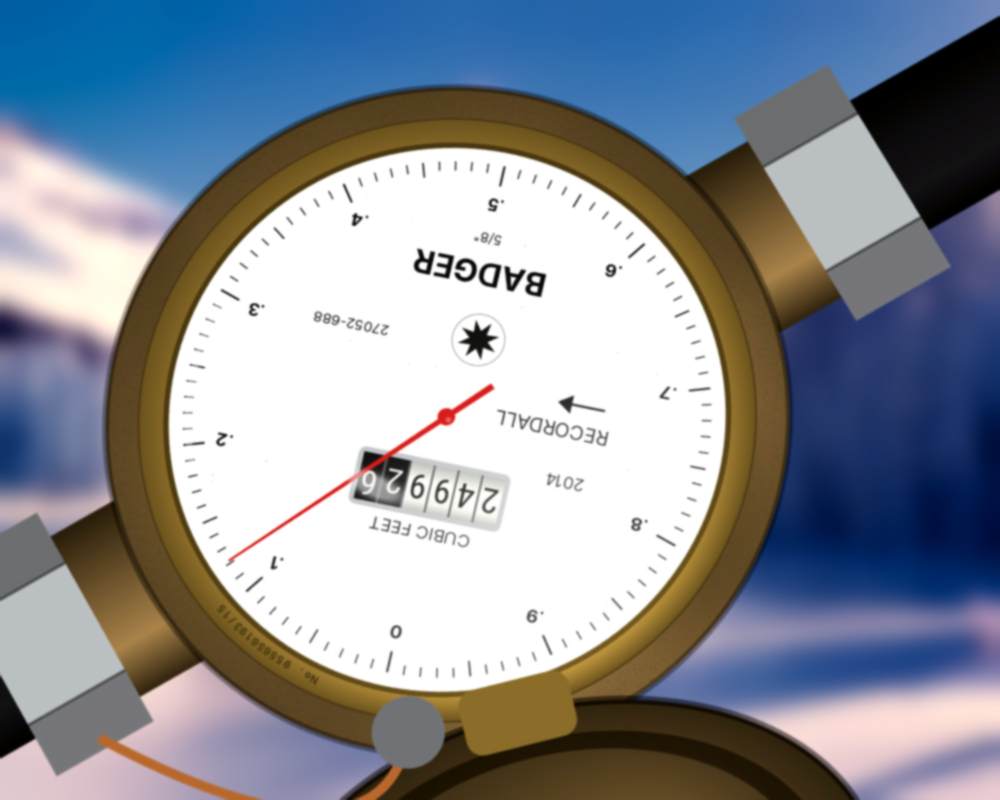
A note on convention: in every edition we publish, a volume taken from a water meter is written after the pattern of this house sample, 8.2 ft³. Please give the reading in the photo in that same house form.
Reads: 249926.12 ft³
